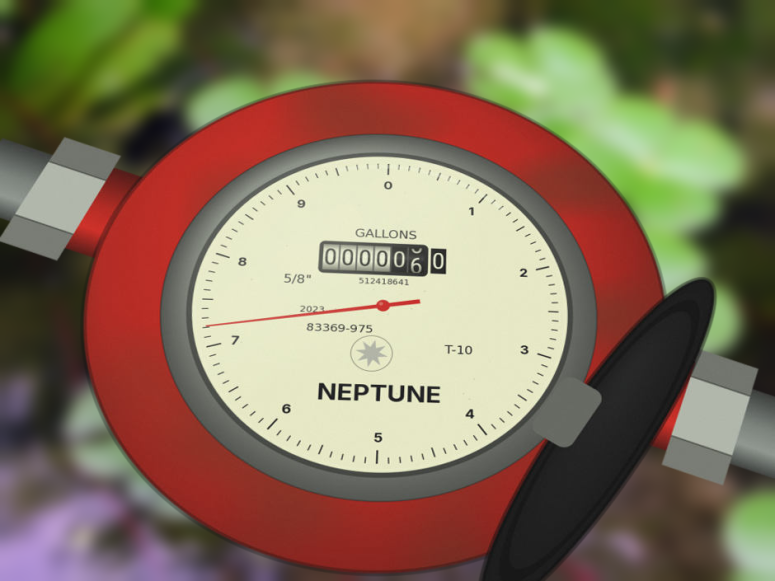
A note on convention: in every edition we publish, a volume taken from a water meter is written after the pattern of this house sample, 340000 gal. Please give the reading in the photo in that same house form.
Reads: 57.2 gal
